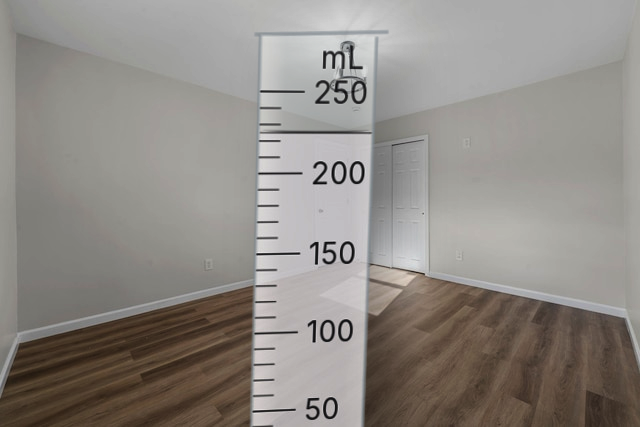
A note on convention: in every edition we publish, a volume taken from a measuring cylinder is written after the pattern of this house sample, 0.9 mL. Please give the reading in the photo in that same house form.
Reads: 225 mL
